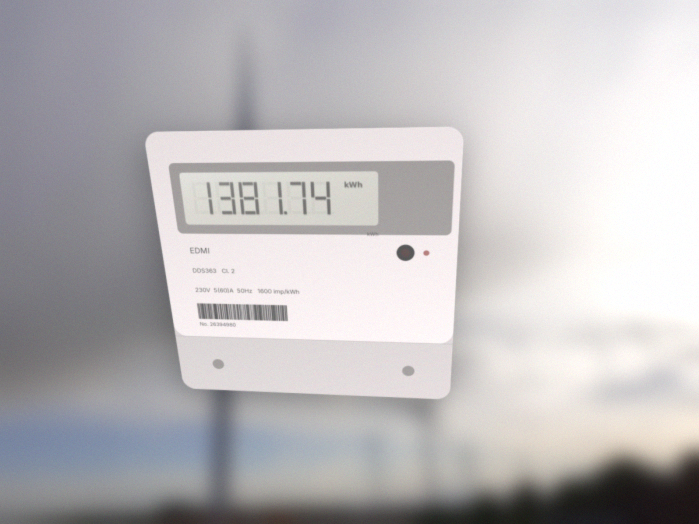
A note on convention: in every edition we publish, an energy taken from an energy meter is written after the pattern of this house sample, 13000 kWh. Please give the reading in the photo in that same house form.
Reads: 1381.74 kWh
